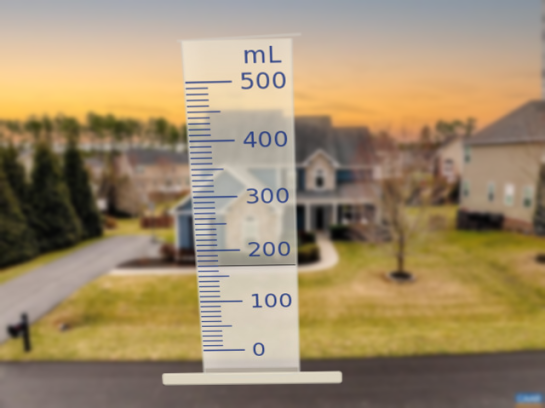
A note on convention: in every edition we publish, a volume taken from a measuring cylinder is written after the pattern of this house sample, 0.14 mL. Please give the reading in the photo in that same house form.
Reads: 170 mL
